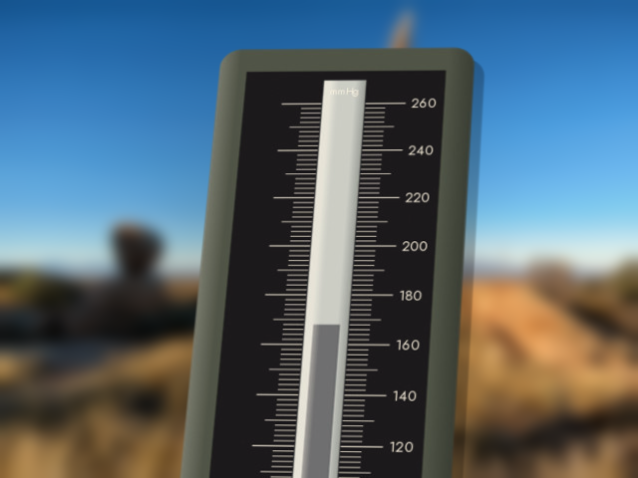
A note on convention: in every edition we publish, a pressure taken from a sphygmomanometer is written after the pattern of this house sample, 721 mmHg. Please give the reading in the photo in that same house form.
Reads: 168 mmHg
